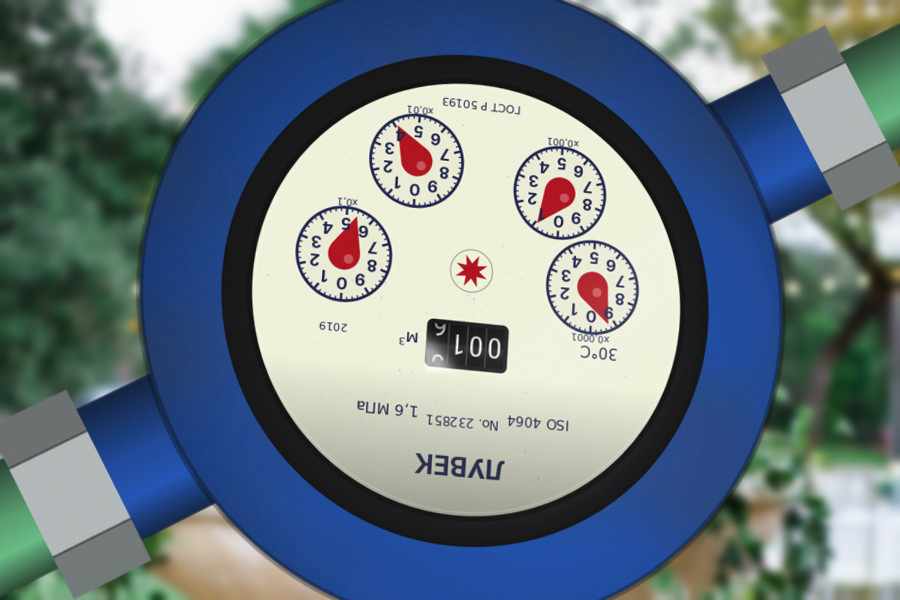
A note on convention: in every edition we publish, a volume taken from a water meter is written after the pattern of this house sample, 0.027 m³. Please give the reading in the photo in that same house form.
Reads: 15.5409 m³
